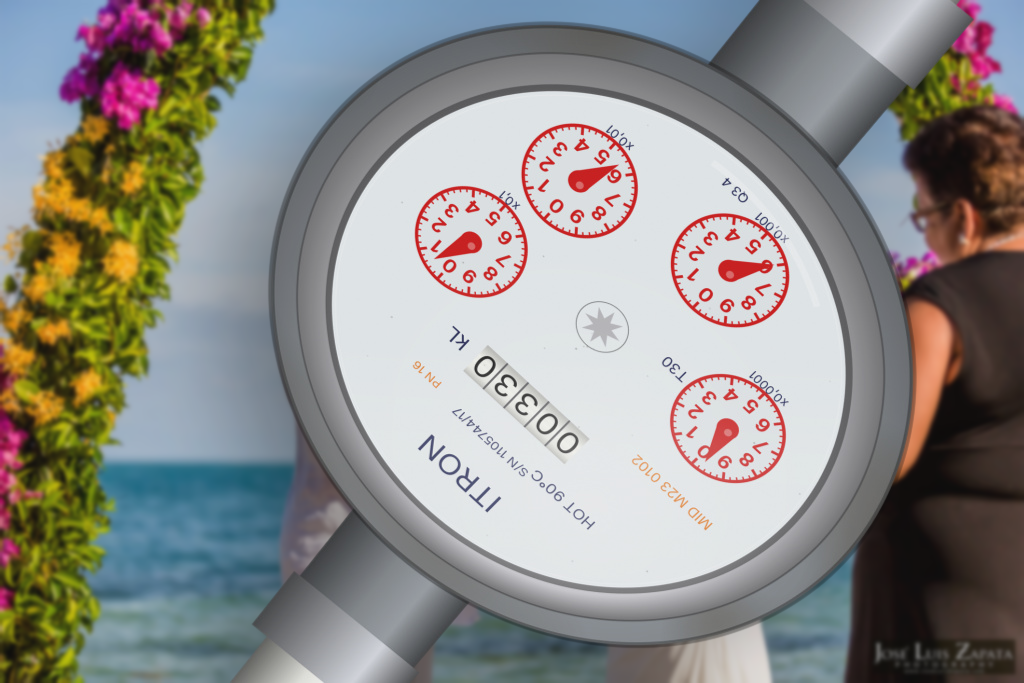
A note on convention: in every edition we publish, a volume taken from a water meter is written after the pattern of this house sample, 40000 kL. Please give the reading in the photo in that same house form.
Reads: 330.0559 kL
